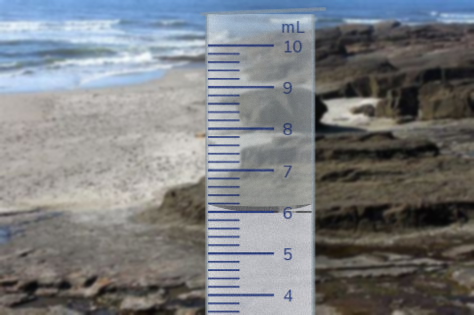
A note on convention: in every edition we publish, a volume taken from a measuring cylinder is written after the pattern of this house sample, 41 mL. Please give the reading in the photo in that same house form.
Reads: 6 mL
